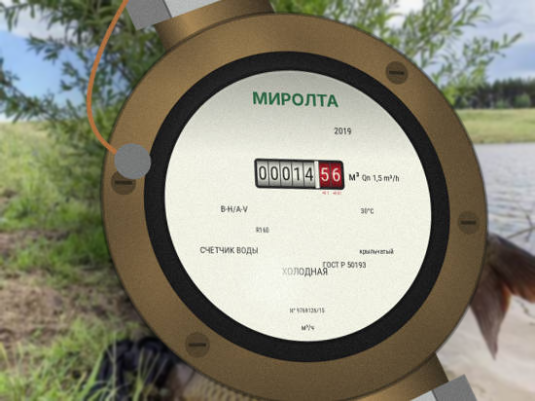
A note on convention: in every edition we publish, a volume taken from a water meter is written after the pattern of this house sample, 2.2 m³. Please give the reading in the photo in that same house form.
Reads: 14.56 m³
